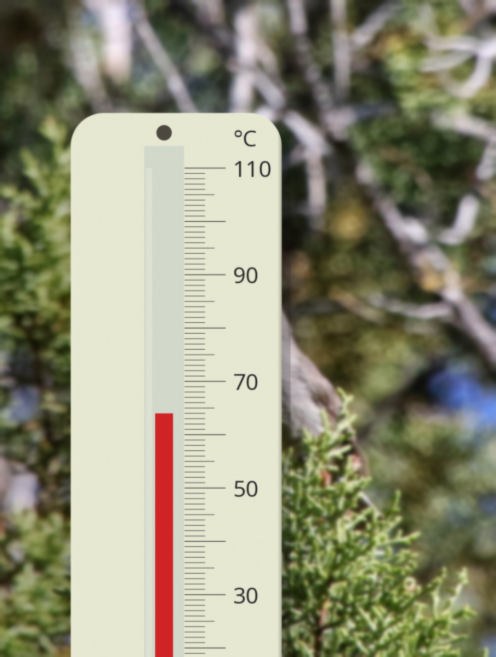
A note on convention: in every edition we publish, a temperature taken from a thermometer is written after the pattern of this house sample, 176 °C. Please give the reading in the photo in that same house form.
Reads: 64 °C
